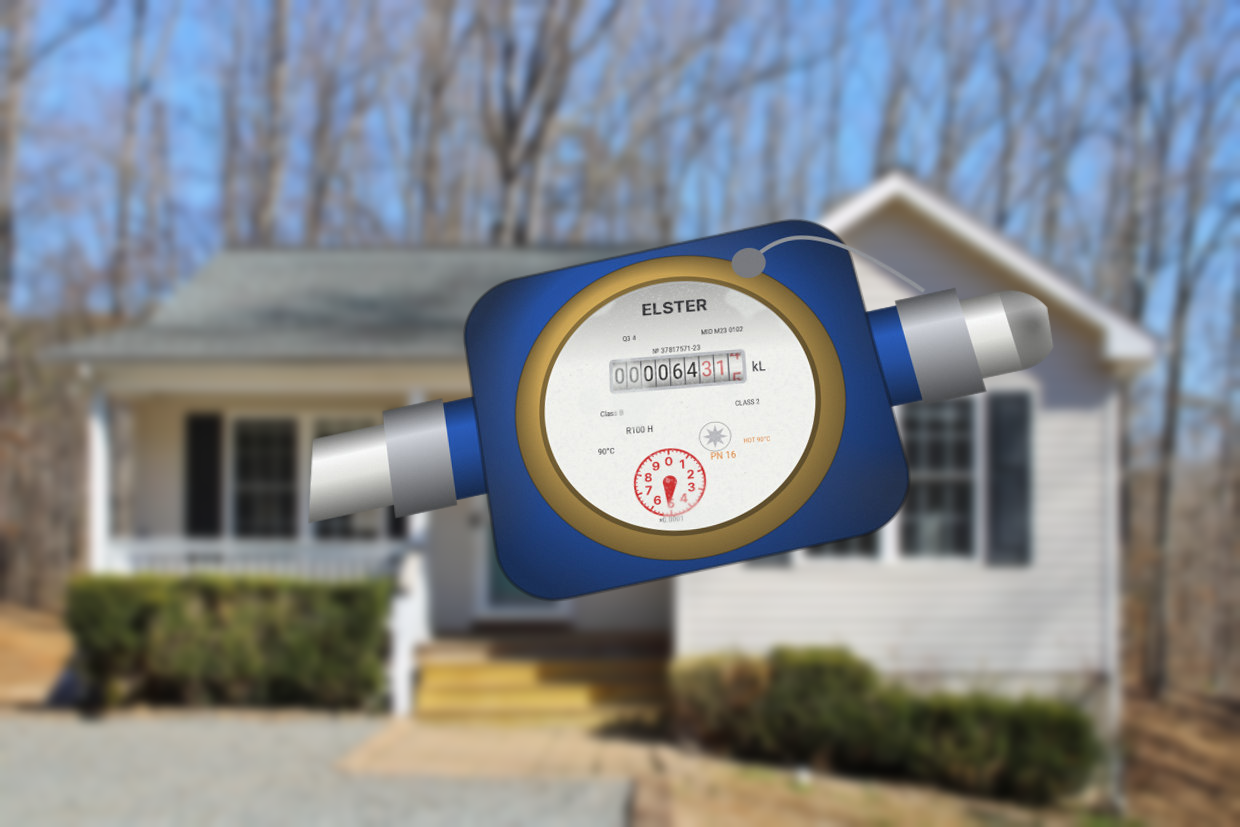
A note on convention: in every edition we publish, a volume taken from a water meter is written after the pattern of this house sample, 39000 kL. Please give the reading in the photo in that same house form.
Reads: 64.3145 kL
